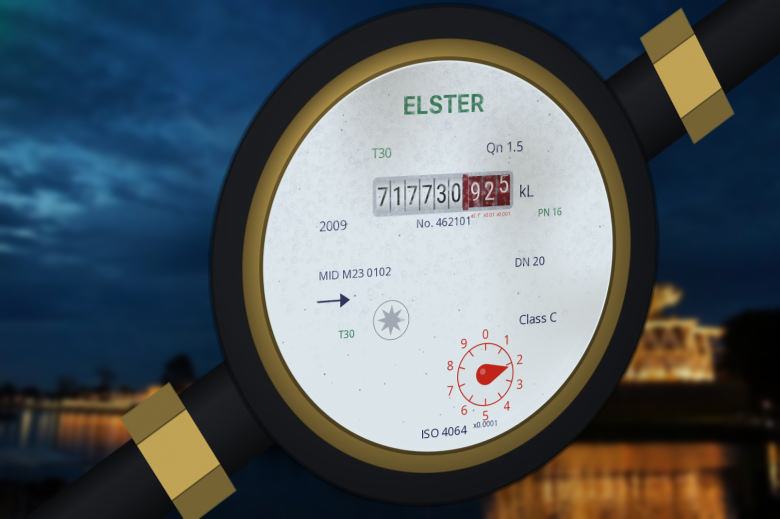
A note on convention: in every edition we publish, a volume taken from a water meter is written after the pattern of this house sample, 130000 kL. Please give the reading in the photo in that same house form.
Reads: 717730.9252 kL
